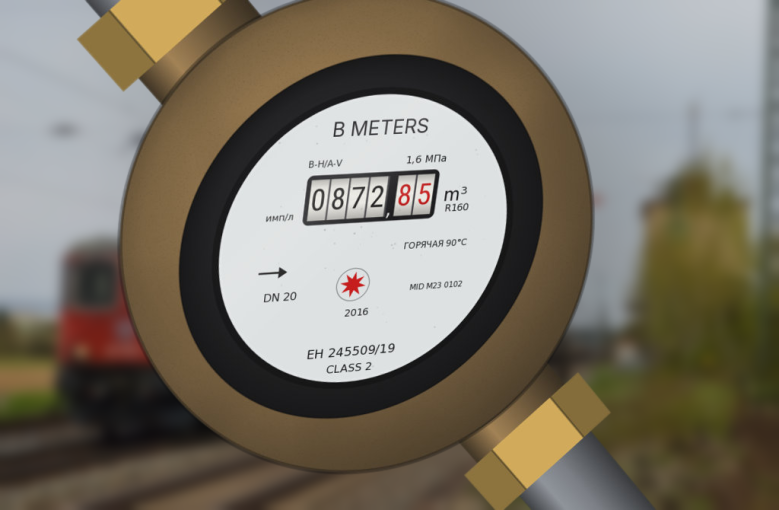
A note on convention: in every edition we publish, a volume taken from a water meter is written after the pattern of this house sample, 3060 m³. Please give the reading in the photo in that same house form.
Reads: 872.85 m³
